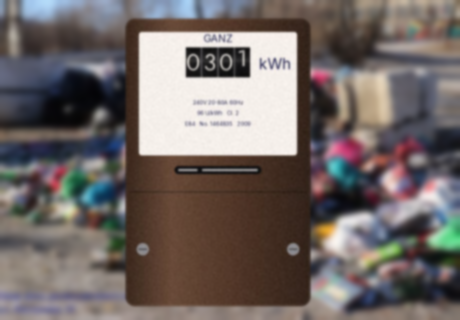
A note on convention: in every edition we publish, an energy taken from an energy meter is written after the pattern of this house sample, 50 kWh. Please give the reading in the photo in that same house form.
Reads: 301 kWh
